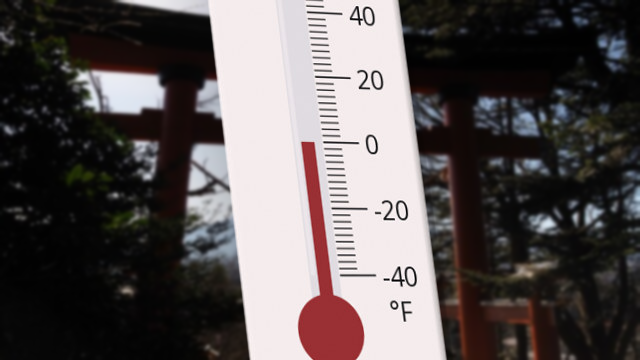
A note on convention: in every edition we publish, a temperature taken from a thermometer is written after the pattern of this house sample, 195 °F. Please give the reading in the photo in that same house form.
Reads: 0 °F
